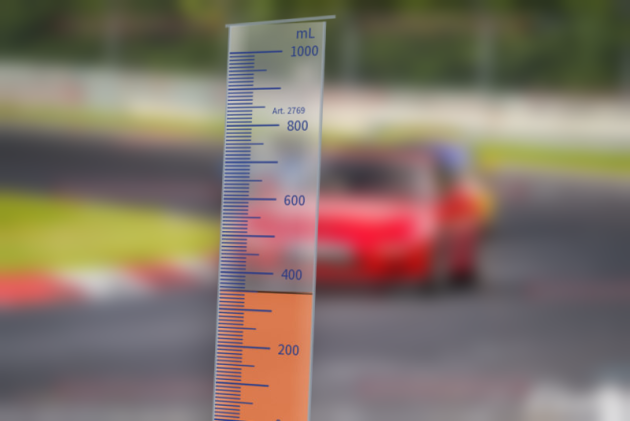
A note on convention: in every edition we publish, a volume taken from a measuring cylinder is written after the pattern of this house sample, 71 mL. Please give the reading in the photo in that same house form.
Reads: 350 mL
